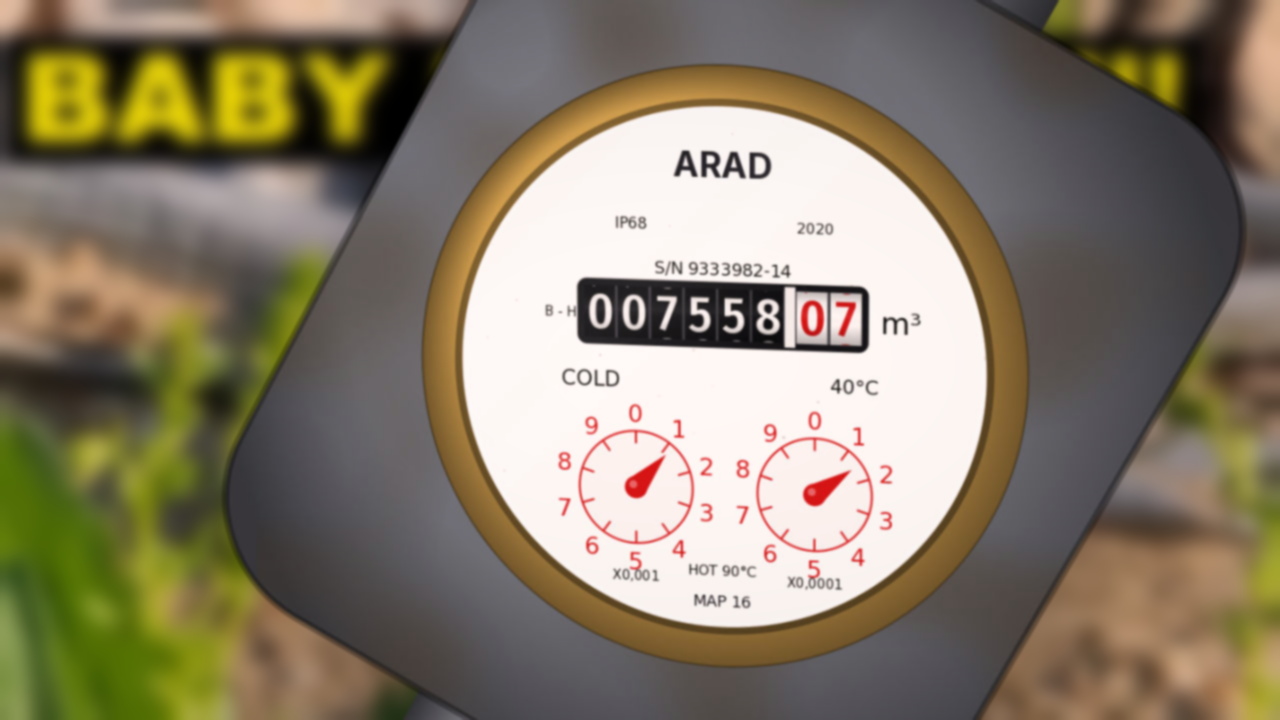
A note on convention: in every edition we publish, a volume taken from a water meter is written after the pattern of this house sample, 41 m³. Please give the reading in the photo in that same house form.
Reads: 7558.0711 m³
